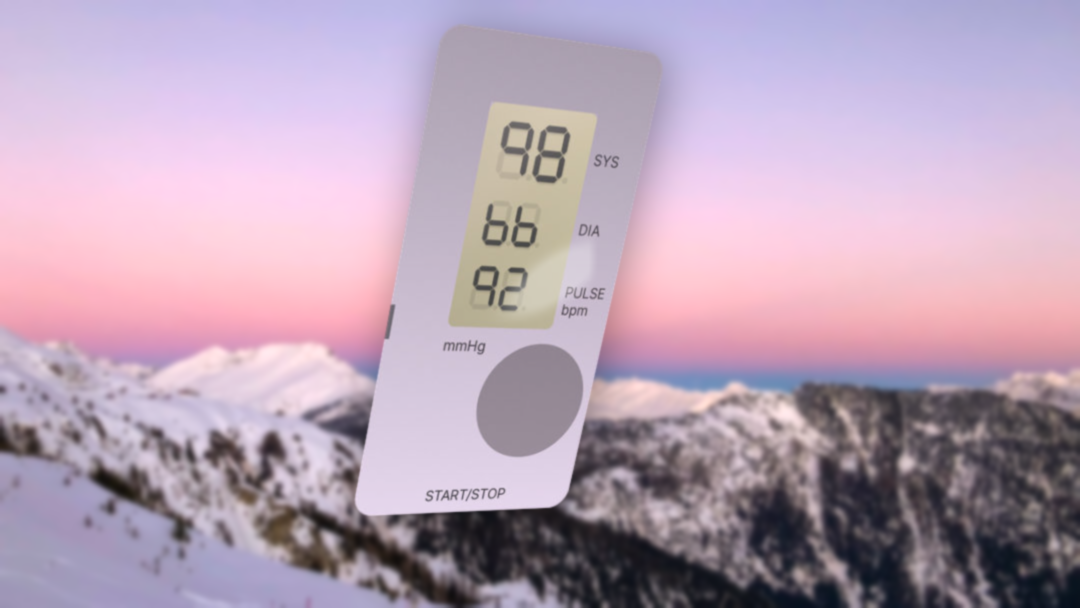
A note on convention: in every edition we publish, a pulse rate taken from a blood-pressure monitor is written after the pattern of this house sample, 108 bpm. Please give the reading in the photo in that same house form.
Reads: 92 bpm
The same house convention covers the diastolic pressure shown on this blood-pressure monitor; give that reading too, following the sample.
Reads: 66 mmHg
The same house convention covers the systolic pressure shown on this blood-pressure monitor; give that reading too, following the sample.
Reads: 98 mmHg
